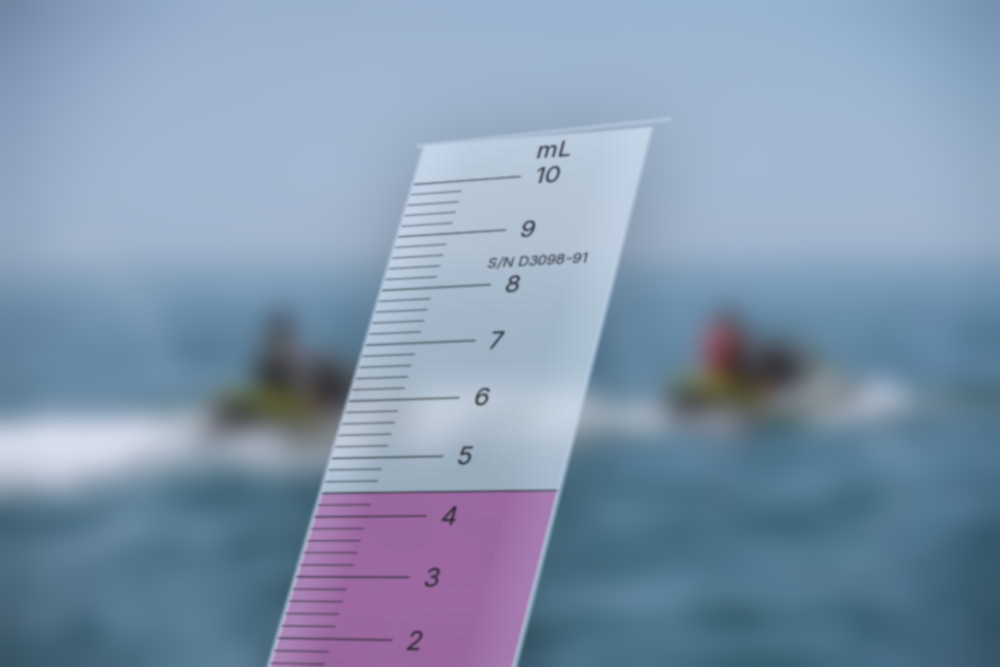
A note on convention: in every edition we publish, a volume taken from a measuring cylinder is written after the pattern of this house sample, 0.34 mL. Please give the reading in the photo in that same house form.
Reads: 4.4 mL
